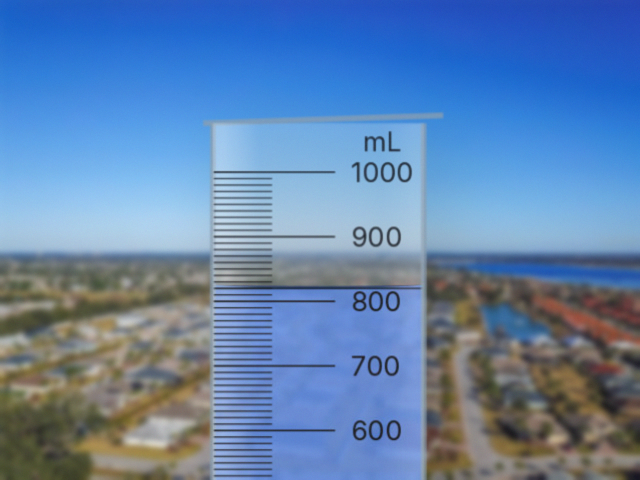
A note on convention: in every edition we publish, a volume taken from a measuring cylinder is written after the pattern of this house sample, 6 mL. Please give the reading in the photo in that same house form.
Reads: 820 mL
